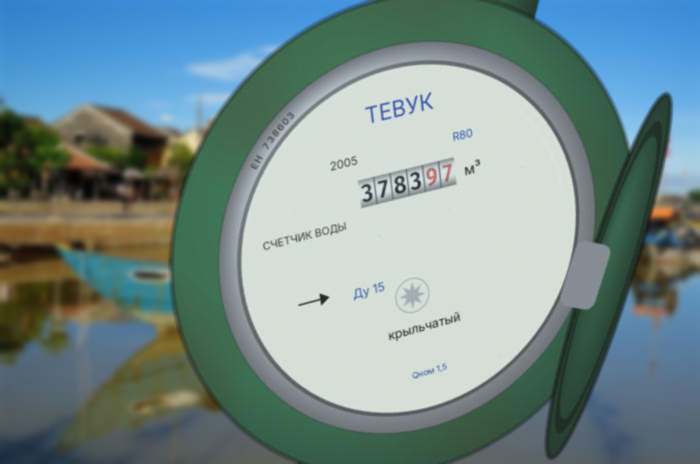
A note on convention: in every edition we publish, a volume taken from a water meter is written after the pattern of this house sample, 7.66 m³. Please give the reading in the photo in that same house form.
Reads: 3783.97 m³
